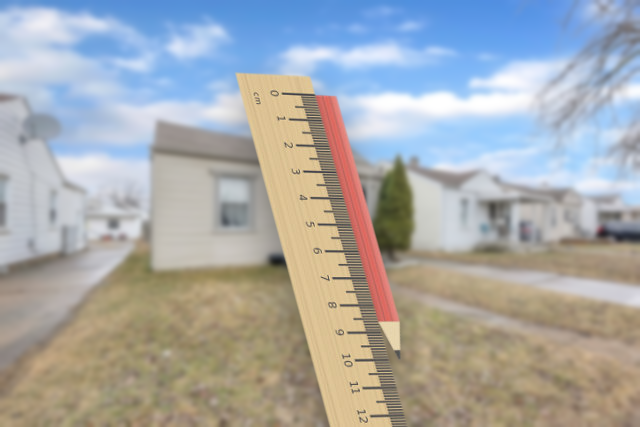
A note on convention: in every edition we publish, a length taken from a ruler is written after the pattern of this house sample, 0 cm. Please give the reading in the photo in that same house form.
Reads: 10 cm
